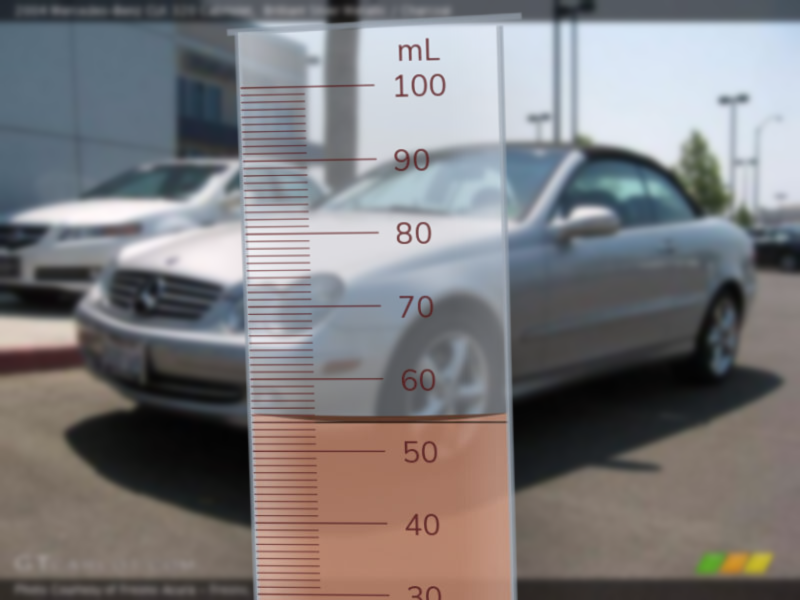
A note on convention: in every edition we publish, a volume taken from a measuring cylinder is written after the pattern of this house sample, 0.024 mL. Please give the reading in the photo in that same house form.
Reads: 54 mL
